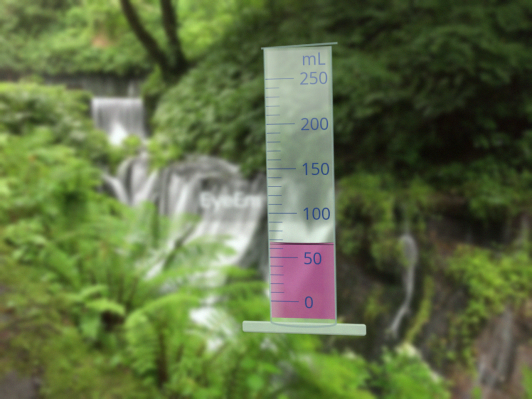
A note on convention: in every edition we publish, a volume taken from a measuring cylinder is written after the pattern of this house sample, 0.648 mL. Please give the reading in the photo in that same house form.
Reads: 65 mL
